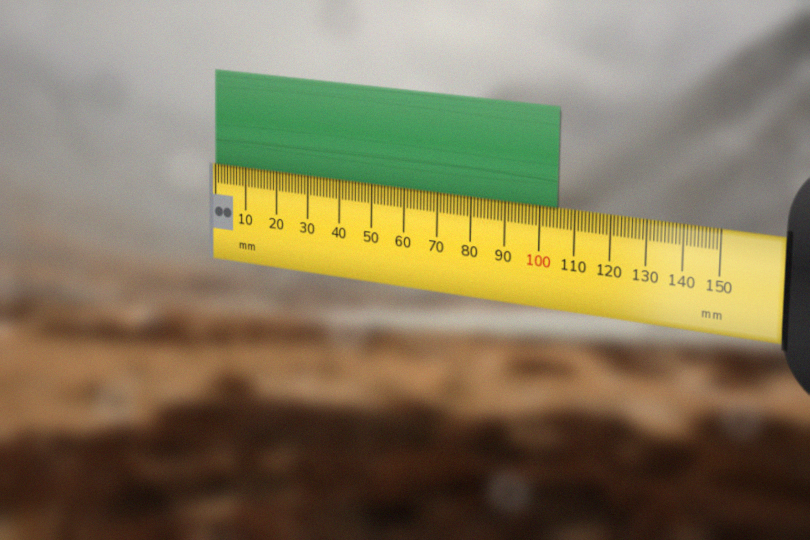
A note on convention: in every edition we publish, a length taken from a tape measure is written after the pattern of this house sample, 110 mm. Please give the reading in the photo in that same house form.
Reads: 105 mm
